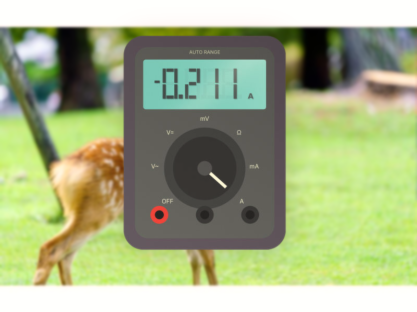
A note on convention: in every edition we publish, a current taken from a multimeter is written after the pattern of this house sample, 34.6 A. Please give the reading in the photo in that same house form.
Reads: -0.211 A
